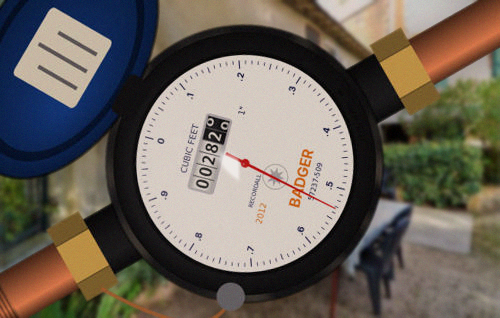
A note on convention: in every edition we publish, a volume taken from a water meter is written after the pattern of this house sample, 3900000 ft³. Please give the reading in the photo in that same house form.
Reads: 2828.53 ft³
